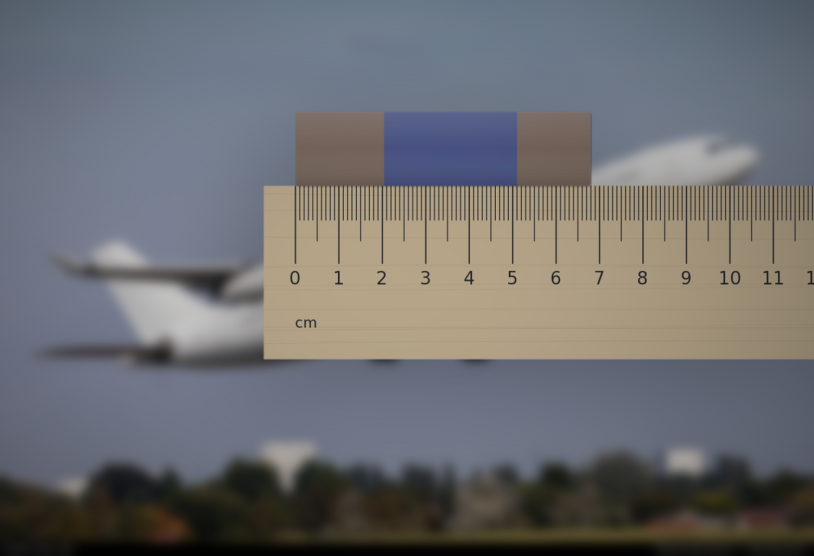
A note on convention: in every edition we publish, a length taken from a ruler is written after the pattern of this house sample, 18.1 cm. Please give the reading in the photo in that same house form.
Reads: 6.8 cm
